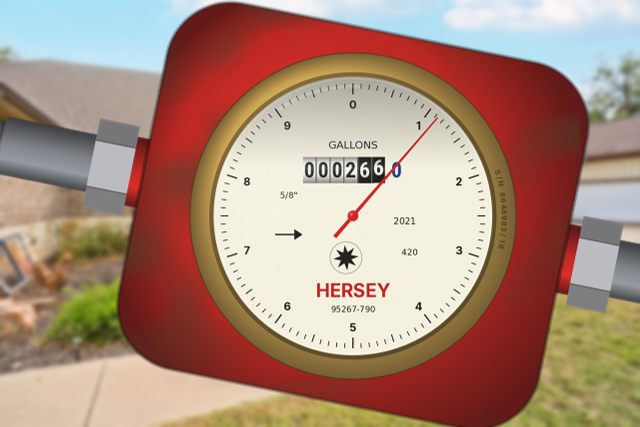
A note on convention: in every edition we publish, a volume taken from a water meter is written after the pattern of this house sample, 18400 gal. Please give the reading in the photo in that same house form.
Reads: 2661.1 gal
